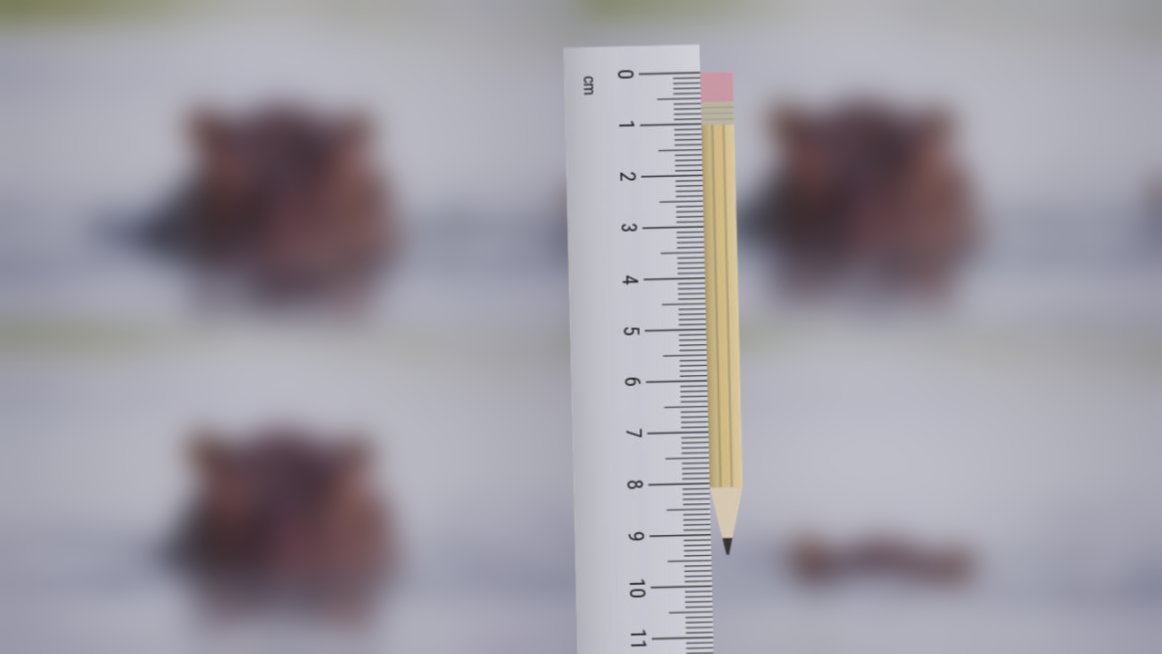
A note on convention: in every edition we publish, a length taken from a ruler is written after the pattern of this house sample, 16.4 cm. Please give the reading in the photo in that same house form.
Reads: 9.4 cm
